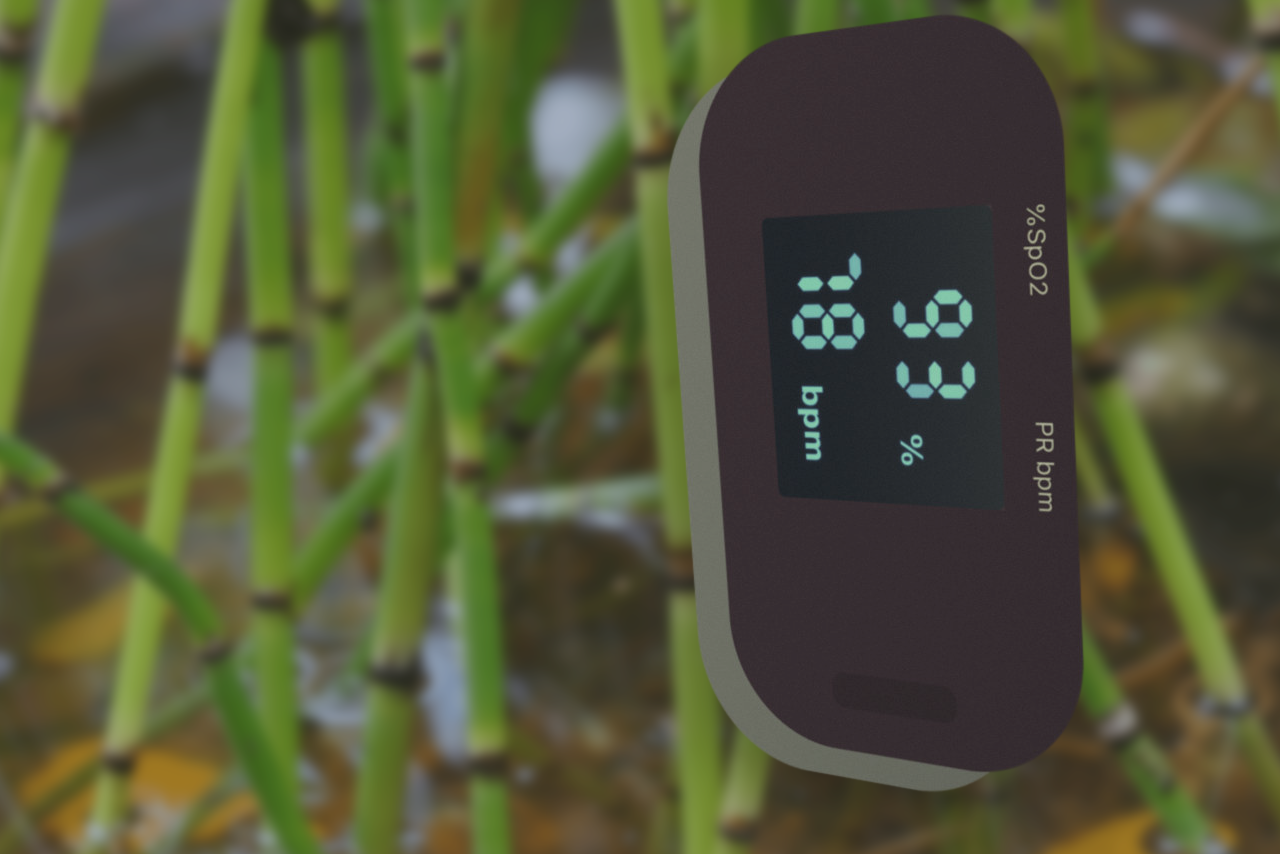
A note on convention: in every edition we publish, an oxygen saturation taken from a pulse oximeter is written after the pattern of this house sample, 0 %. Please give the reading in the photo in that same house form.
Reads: 93 %
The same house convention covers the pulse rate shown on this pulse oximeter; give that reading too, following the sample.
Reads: 78 bpm
